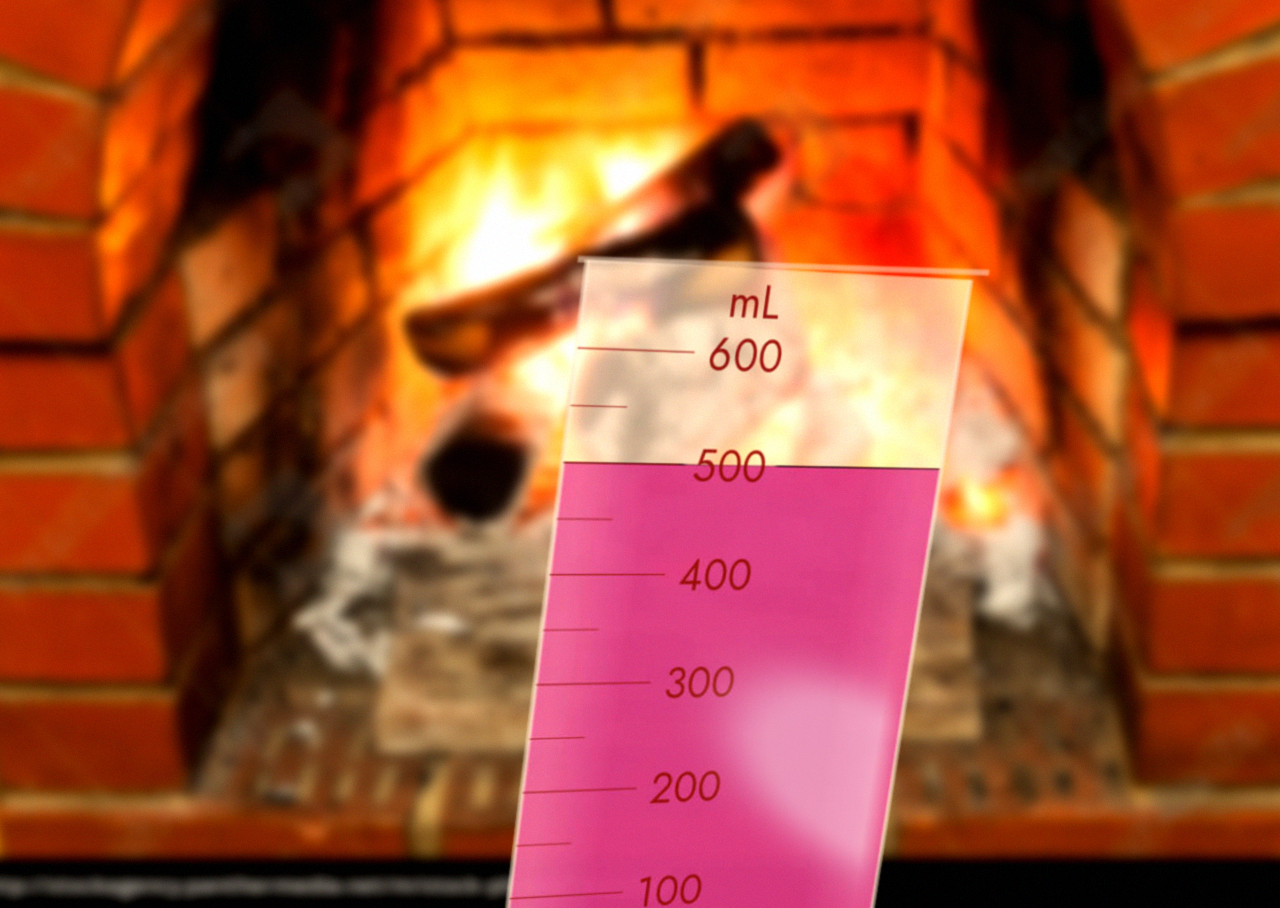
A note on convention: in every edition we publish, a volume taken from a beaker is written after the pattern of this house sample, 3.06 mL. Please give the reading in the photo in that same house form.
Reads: 500 mL
